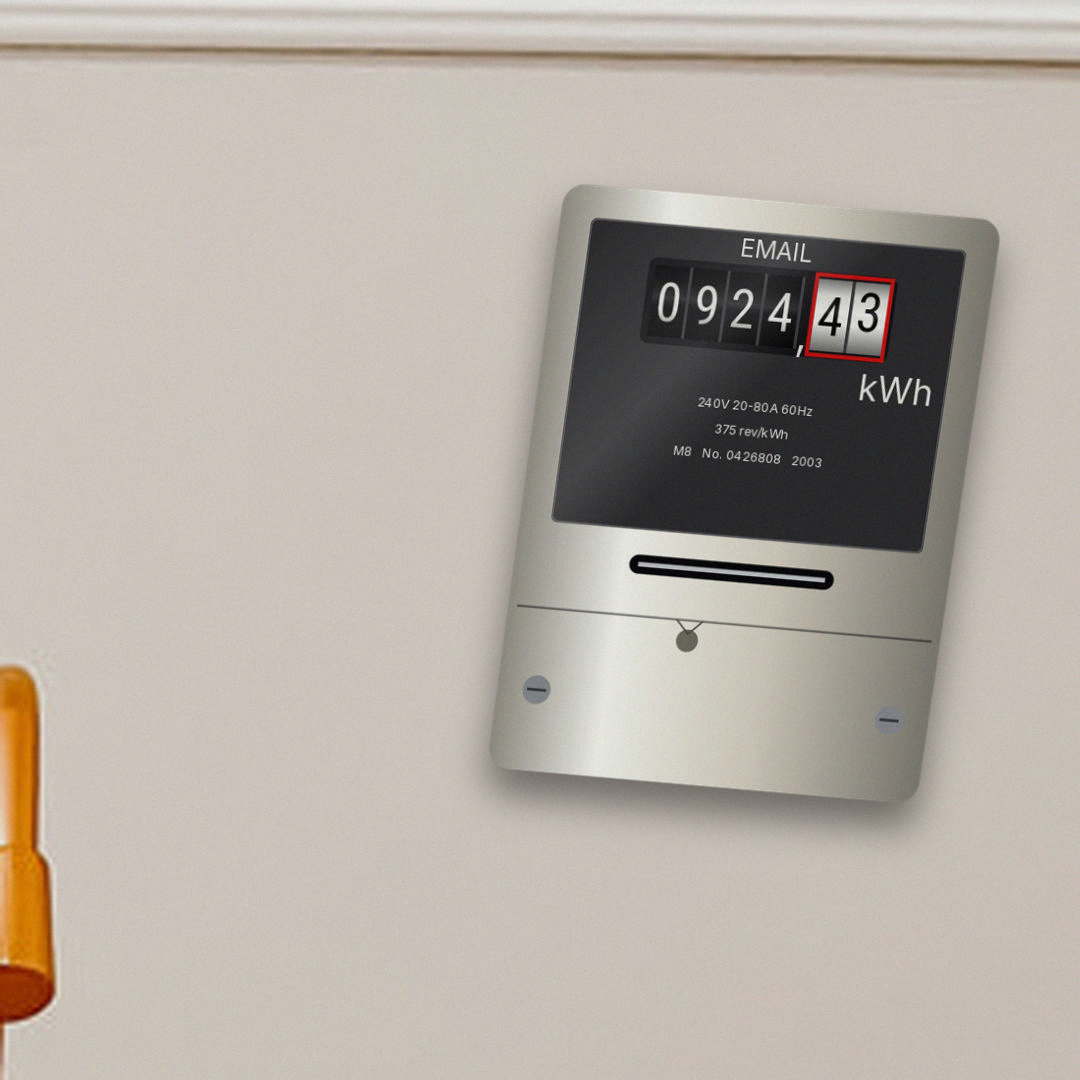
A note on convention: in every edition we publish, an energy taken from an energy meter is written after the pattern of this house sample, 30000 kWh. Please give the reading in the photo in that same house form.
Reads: 924.43 kWh
